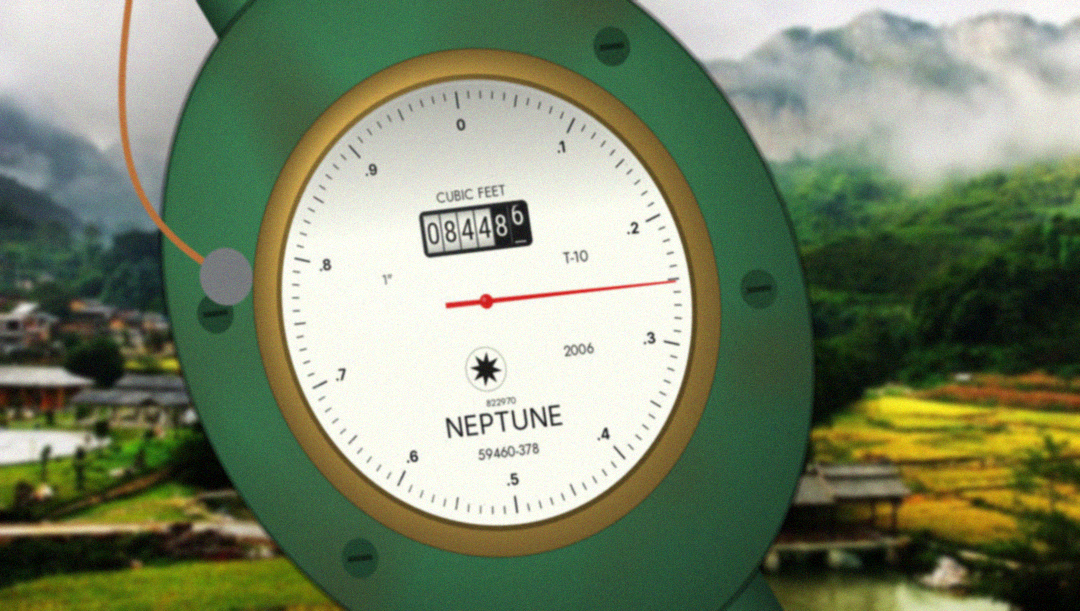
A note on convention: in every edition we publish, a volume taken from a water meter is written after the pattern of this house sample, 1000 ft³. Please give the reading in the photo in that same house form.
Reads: 84486.25 ft³
